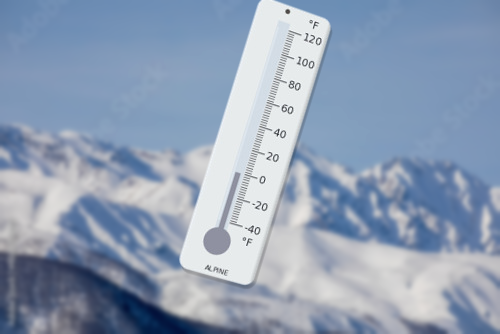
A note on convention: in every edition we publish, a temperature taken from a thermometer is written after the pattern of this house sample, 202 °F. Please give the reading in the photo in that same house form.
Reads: 0 °F
